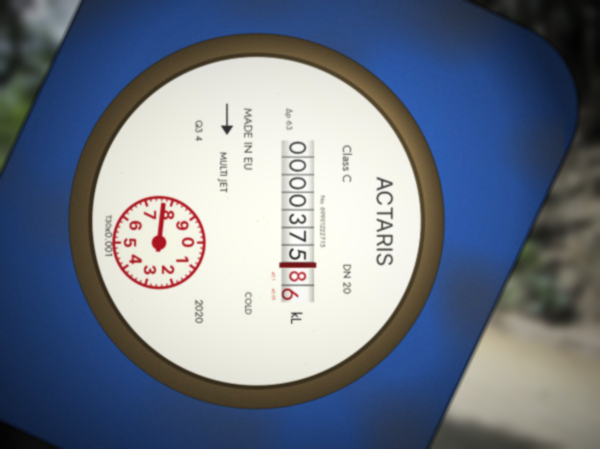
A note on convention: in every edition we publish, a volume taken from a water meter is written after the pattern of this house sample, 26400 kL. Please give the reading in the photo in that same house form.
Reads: 375.857 kL
